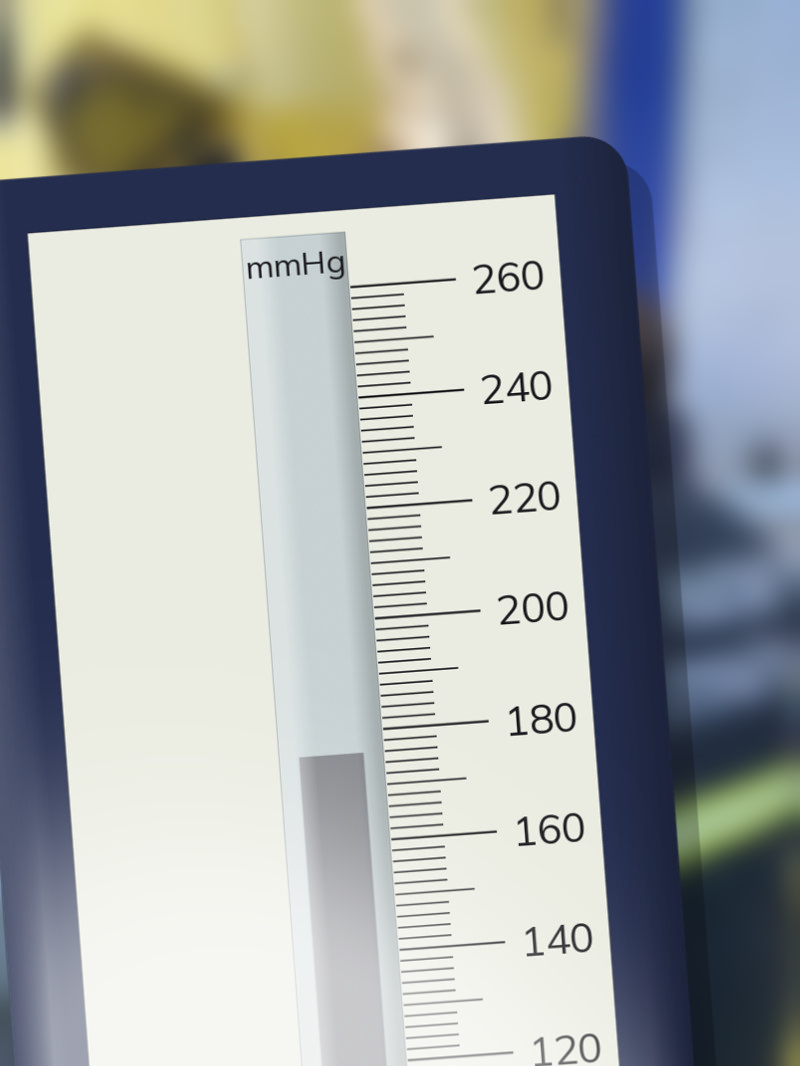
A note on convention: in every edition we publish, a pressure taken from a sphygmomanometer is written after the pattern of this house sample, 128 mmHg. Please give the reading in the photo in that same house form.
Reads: 176 mmHg
